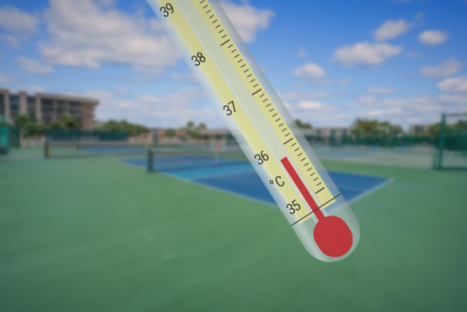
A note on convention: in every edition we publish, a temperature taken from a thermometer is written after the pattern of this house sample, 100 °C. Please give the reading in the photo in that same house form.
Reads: 35.8 °C
